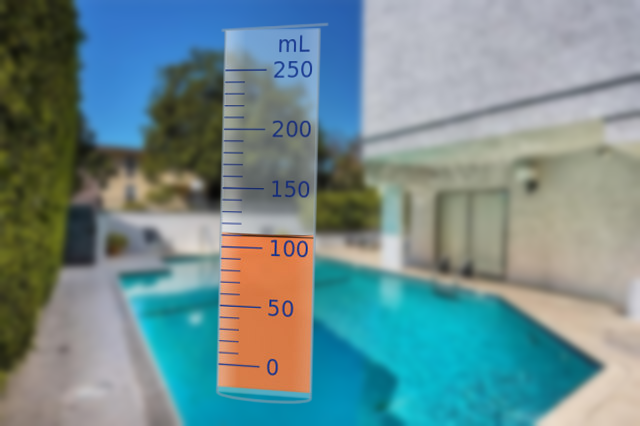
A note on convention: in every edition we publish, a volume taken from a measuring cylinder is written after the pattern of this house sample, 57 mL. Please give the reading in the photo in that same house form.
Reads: 110 mL
